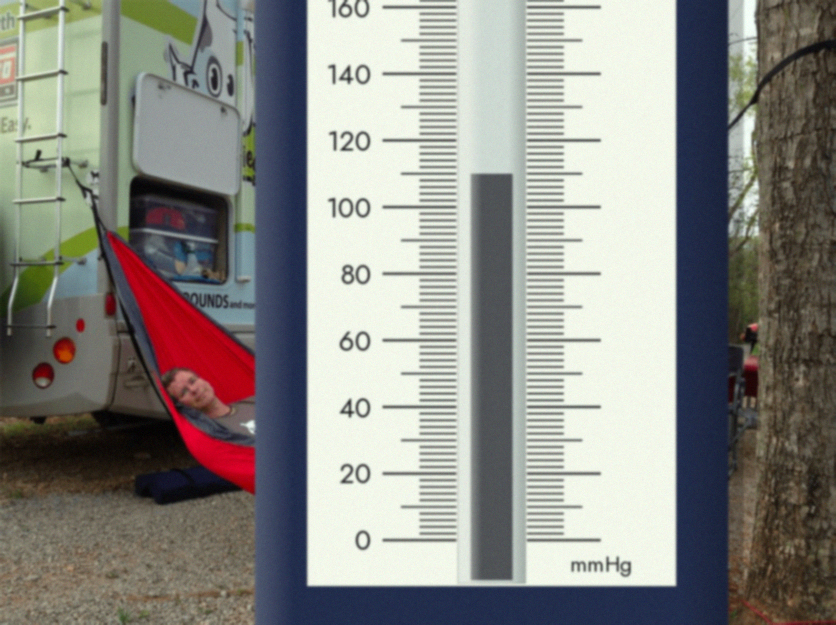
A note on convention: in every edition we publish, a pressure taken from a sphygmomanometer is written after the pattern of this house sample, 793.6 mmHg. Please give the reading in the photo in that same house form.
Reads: 110 mmHg
